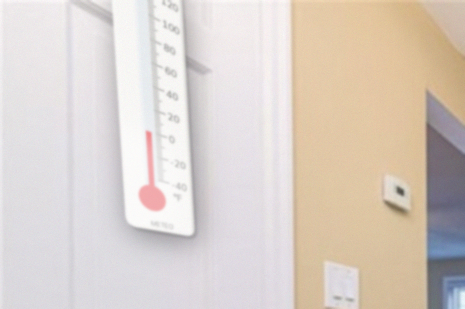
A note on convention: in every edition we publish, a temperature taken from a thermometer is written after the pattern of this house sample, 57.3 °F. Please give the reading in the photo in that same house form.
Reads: 0 °F
